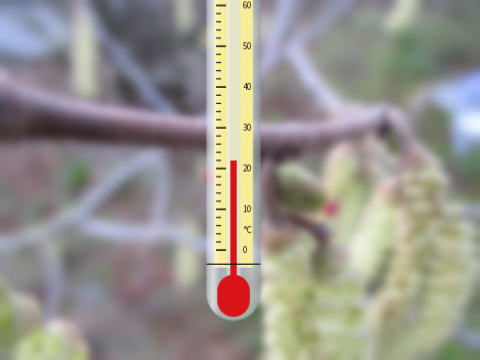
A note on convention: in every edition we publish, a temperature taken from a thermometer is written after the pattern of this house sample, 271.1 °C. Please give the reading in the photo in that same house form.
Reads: 22 °C
